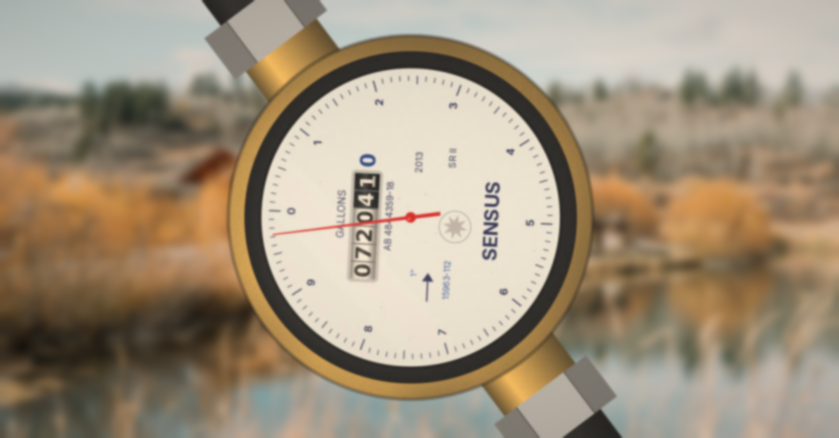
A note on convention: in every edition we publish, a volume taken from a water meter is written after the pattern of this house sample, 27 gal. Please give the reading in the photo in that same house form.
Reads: 720409.7 gal
